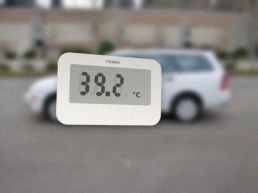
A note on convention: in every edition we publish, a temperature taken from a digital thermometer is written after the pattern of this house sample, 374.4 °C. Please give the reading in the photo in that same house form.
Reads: 39.2 °C
